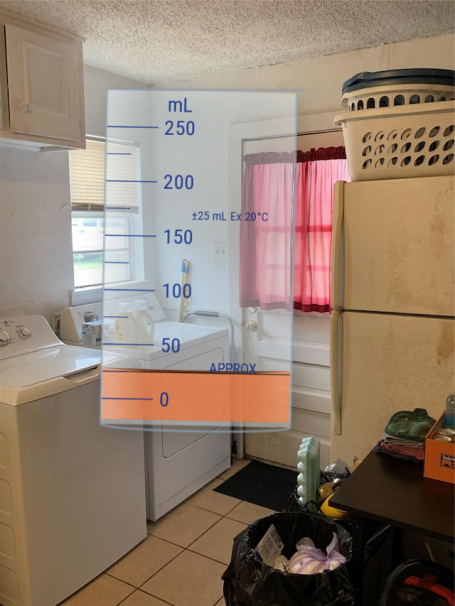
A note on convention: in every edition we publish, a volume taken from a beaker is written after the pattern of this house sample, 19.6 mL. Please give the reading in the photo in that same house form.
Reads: 25 mL
